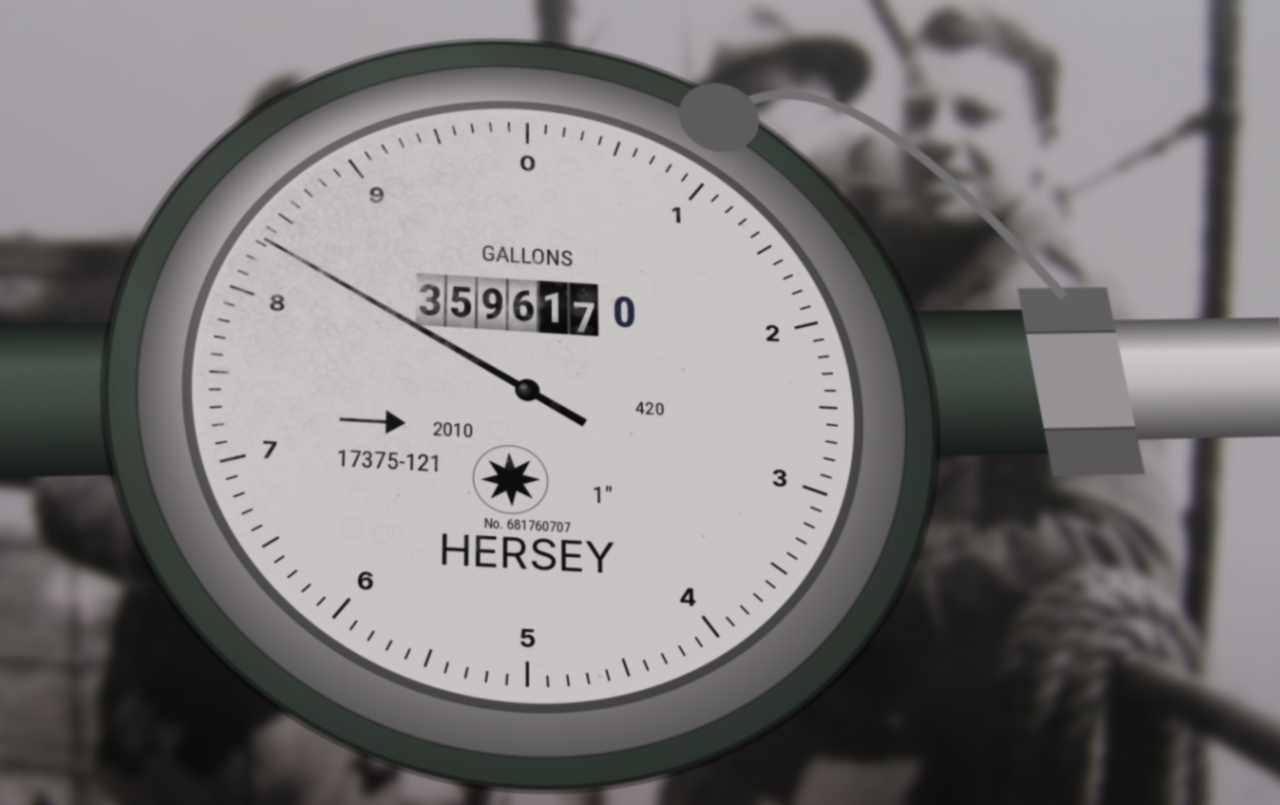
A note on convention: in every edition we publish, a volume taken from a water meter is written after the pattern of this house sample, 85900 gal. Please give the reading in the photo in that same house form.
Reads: 3596168.3 gal
